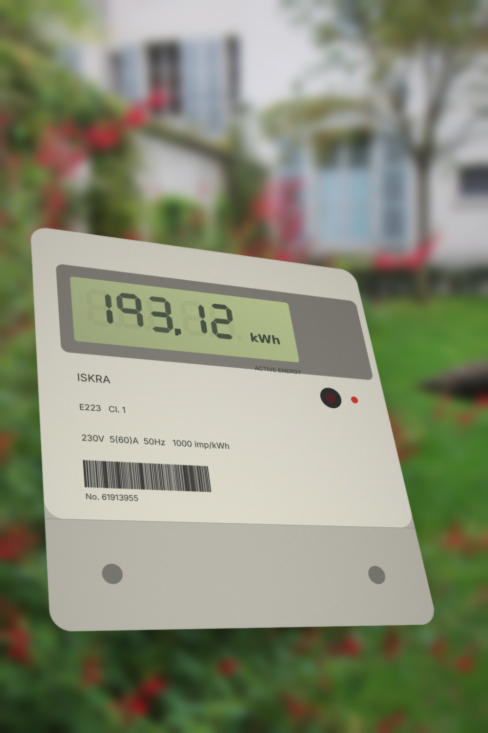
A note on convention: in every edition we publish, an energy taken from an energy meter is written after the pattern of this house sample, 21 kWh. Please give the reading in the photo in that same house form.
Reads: 193.12 kWh
